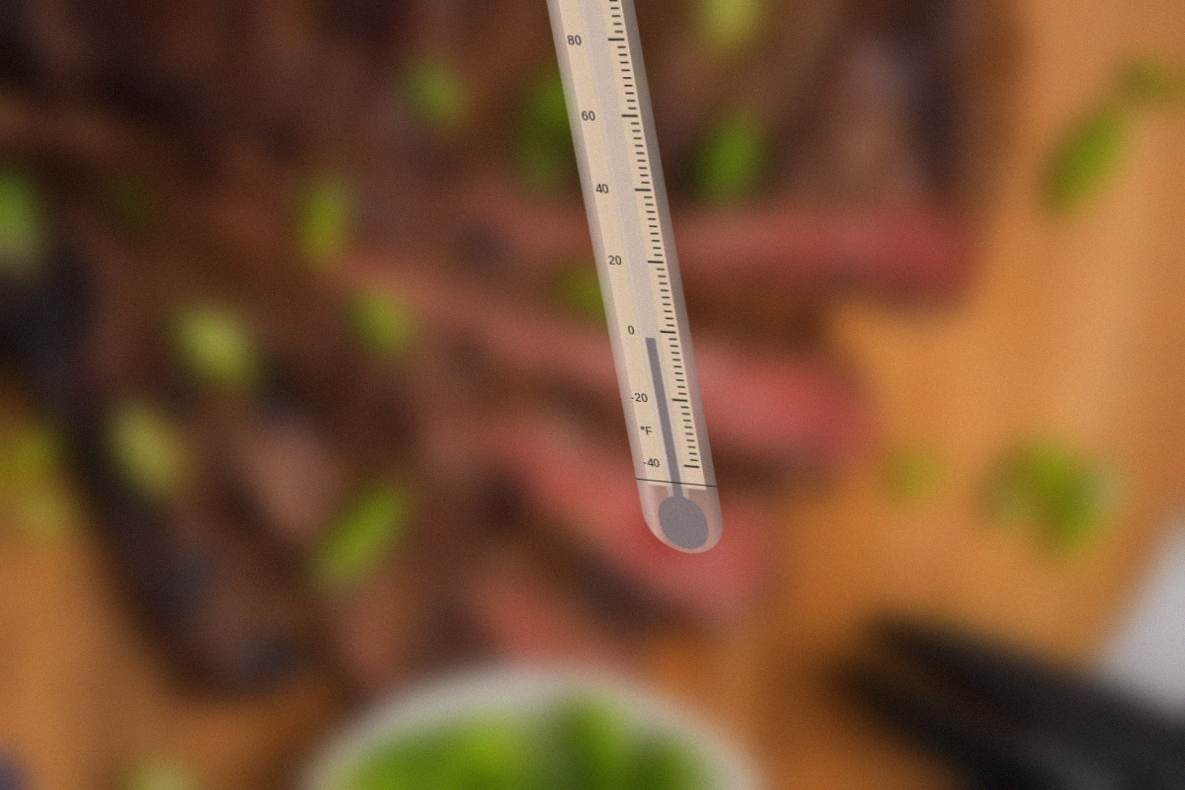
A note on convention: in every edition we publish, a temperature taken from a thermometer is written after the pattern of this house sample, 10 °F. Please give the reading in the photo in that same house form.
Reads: -2 °F
